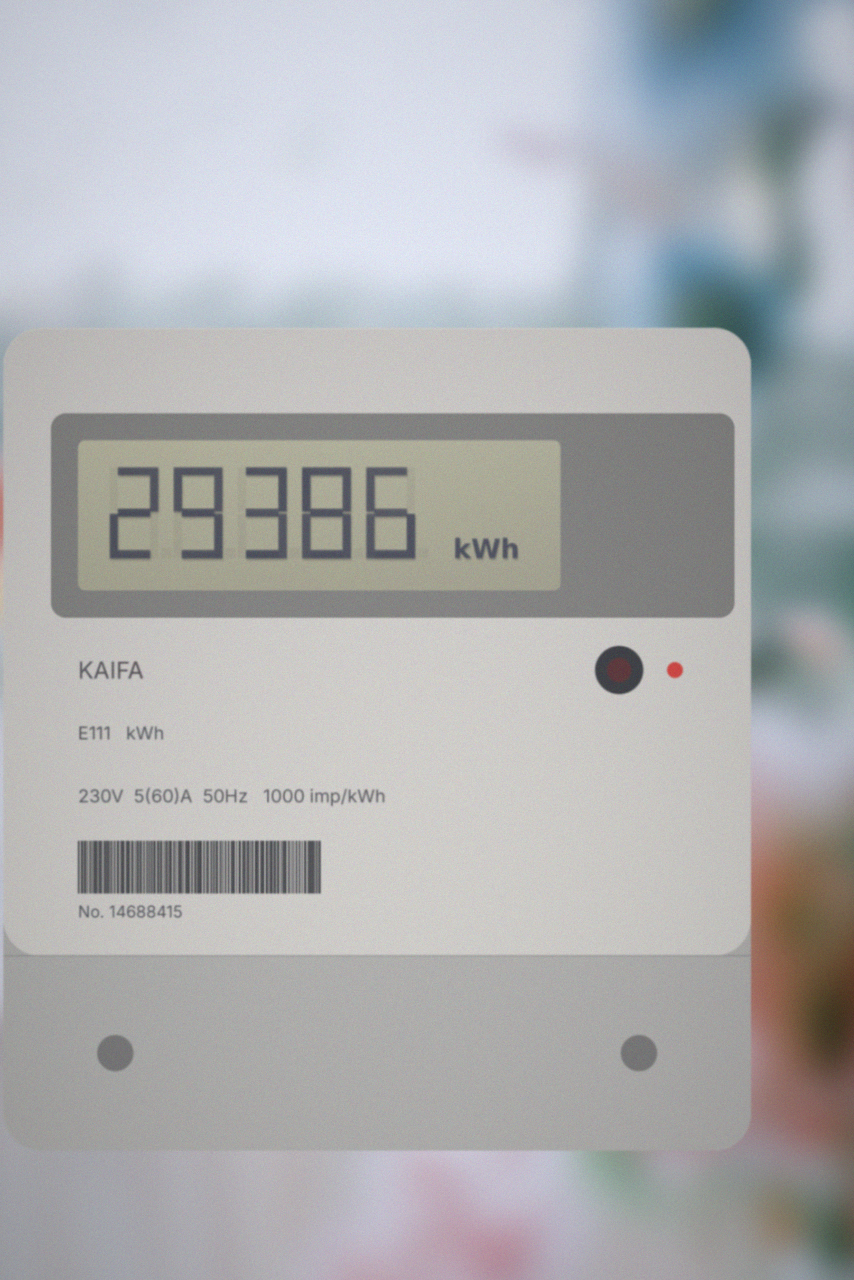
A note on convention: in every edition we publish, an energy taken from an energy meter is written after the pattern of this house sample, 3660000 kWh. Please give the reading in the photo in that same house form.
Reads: 29386 kWh
